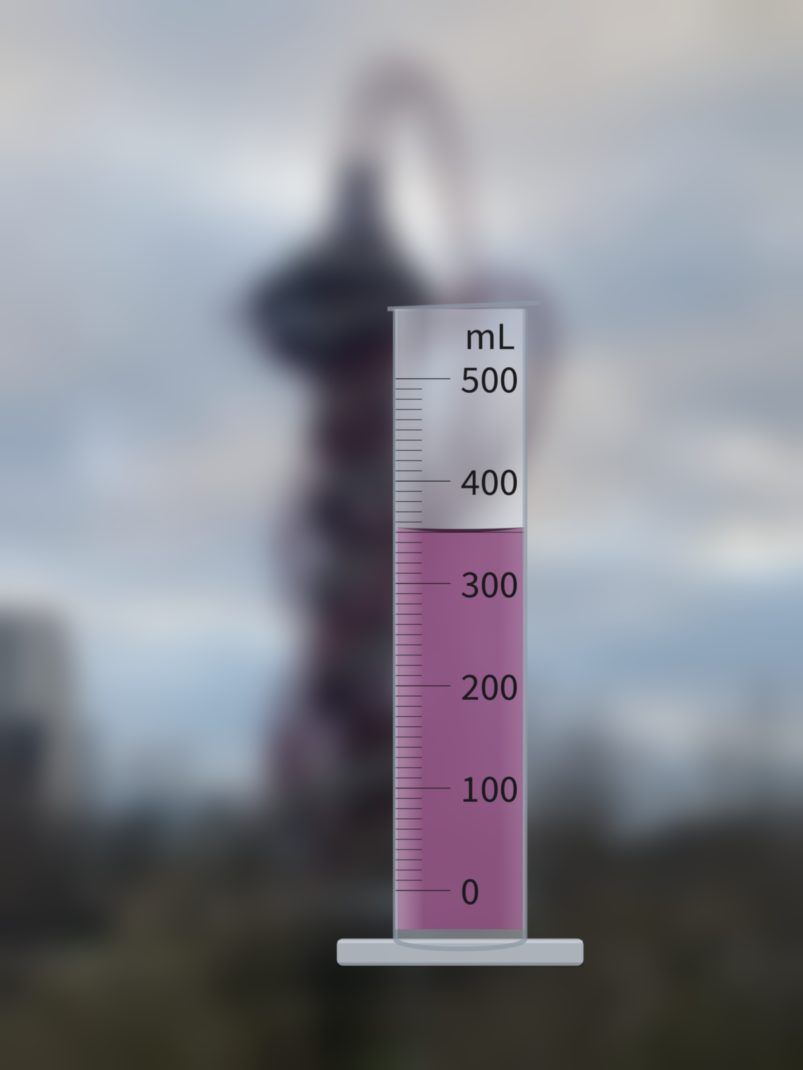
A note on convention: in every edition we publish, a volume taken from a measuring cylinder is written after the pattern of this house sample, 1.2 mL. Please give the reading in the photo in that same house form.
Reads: 350 mL
